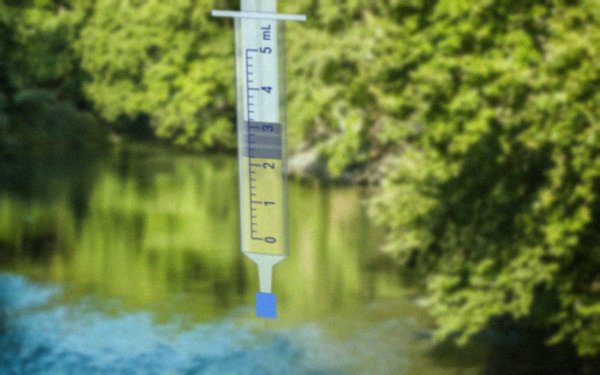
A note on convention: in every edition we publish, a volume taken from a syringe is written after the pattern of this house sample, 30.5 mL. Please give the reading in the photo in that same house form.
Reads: 2.2 mL
